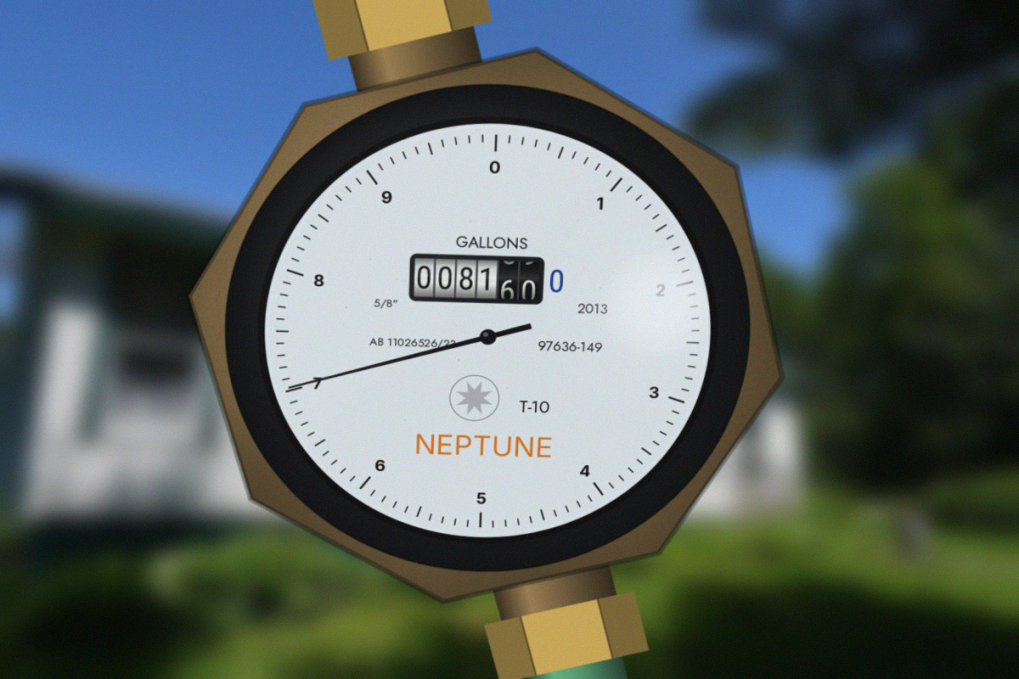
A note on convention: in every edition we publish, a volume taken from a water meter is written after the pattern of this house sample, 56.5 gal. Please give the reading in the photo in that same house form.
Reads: 81597.0 gal
